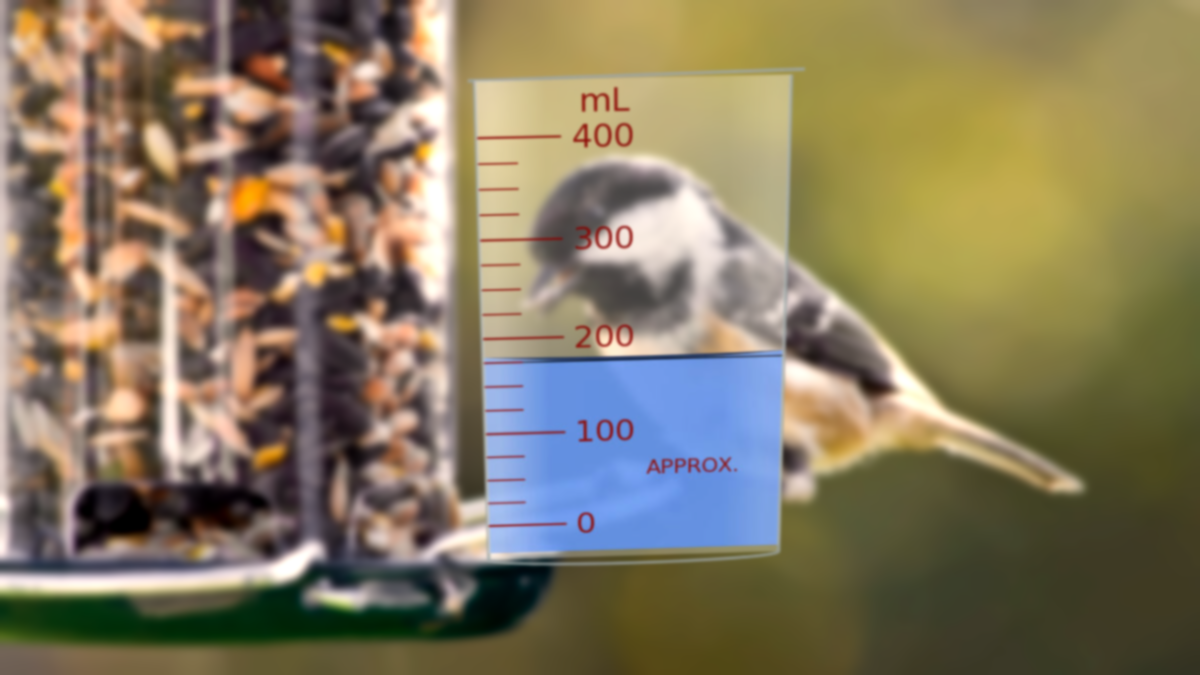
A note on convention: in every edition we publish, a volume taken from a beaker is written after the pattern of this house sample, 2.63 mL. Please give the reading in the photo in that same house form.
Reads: 175 mL
